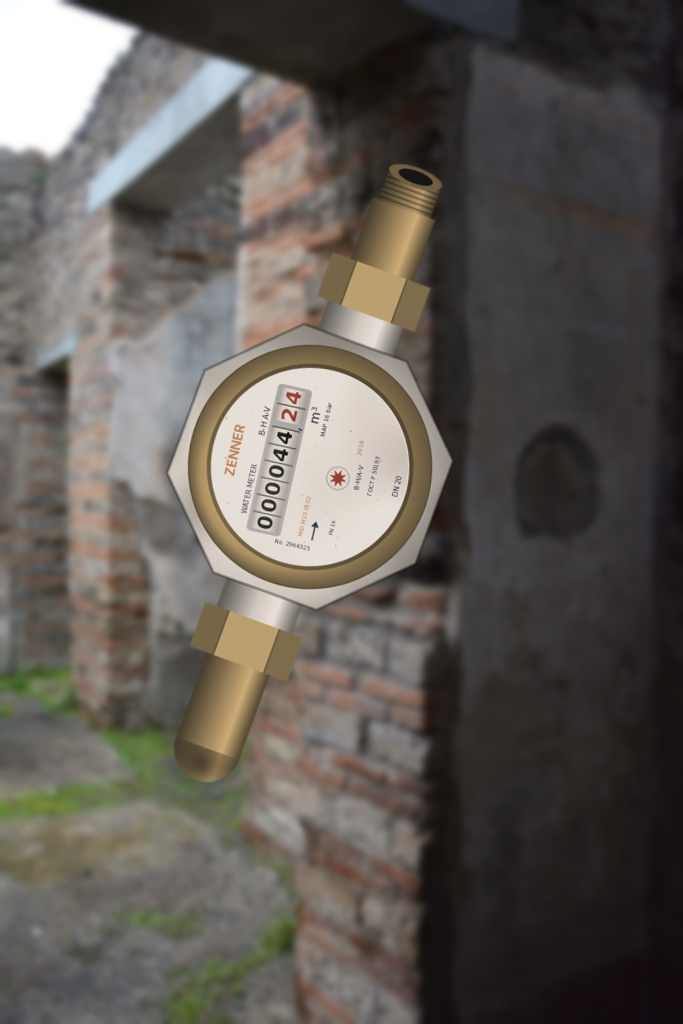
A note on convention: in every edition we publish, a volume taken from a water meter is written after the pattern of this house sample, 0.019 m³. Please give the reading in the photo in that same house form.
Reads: 44.24 m³
